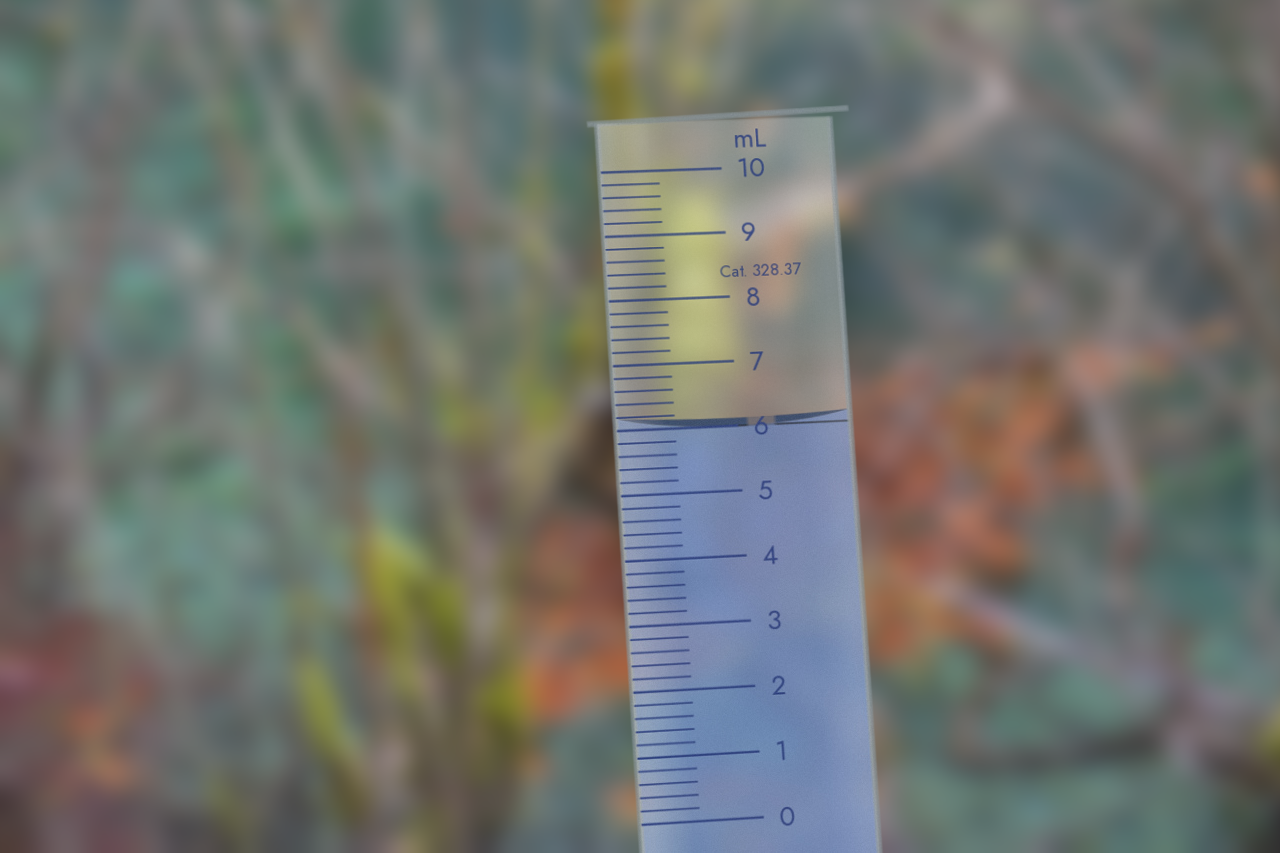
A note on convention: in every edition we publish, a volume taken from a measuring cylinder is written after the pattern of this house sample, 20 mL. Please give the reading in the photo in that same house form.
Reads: 6 mL
